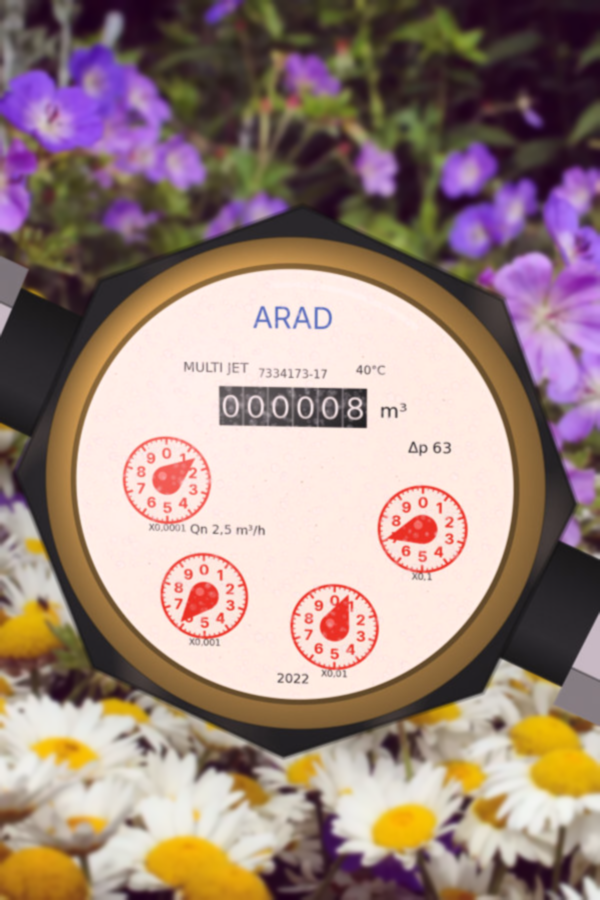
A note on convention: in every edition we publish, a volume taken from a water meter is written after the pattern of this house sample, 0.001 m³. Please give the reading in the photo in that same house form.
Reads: 8.7061 m³
